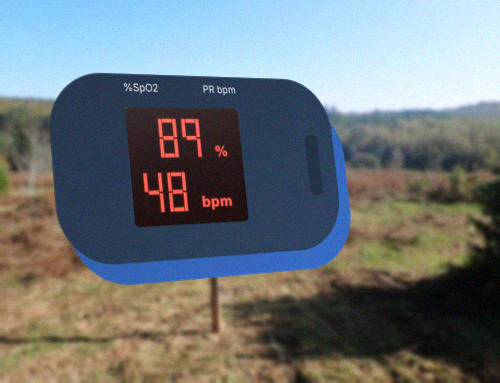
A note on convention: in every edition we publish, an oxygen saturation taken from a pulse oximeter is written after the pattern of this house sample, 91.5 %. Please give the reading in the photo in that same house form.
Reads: 89 %
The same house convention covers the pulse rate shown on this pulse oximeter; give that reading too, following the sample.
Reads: 48 bpm
